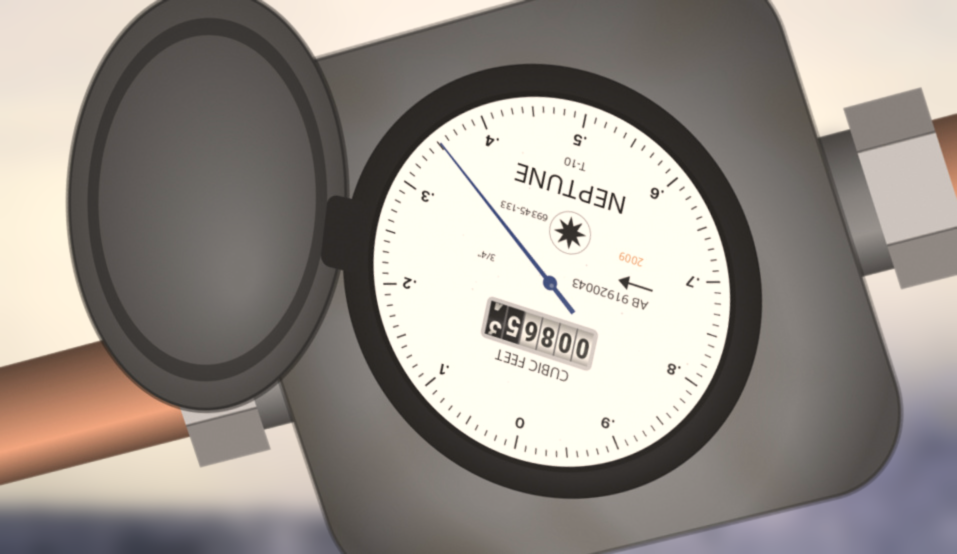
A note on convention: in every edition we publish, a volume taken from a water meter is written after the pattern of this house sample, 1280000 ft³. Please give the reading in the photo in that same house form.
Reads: 8653.35 ft³
